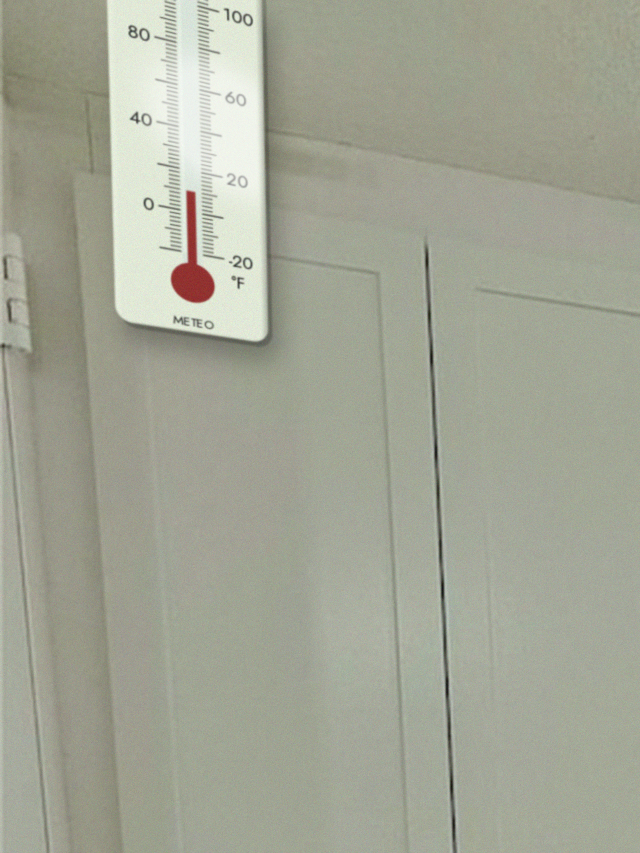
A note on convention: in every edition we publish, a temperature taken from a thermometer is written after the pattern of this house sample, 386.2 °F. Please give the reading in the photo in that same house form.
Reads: 10 °F
